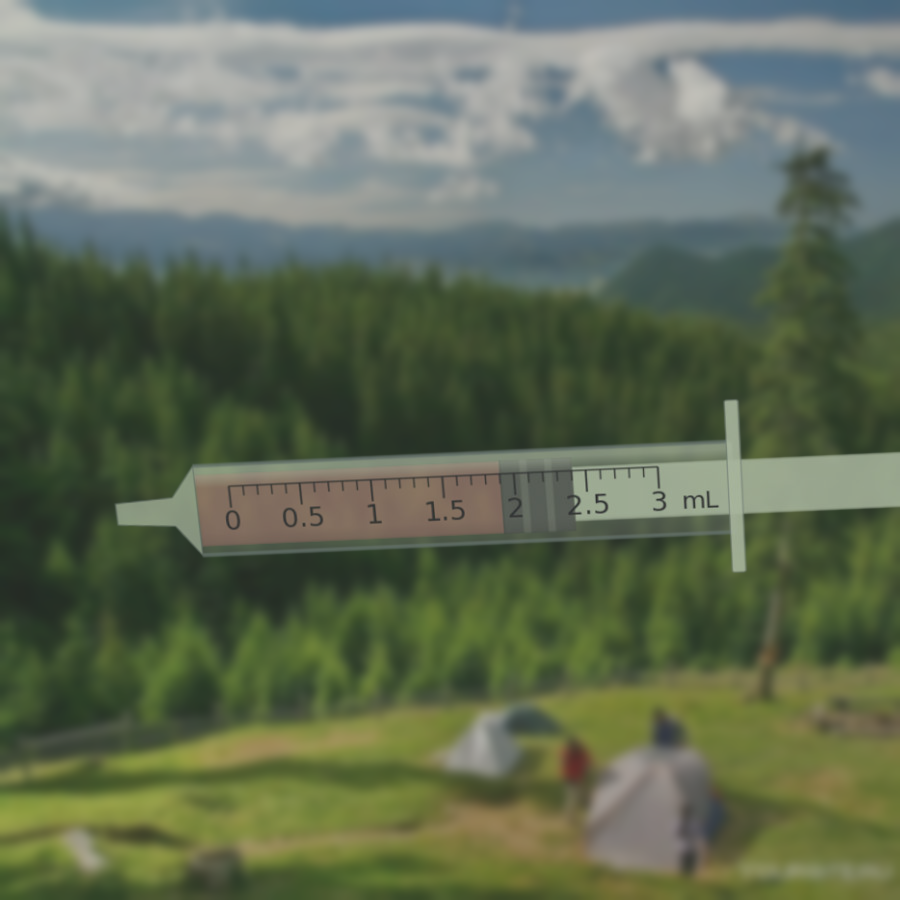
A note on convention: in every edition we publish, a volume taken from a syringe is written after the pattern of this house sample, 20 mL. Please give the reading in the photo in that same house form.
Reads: 1.9 mL
